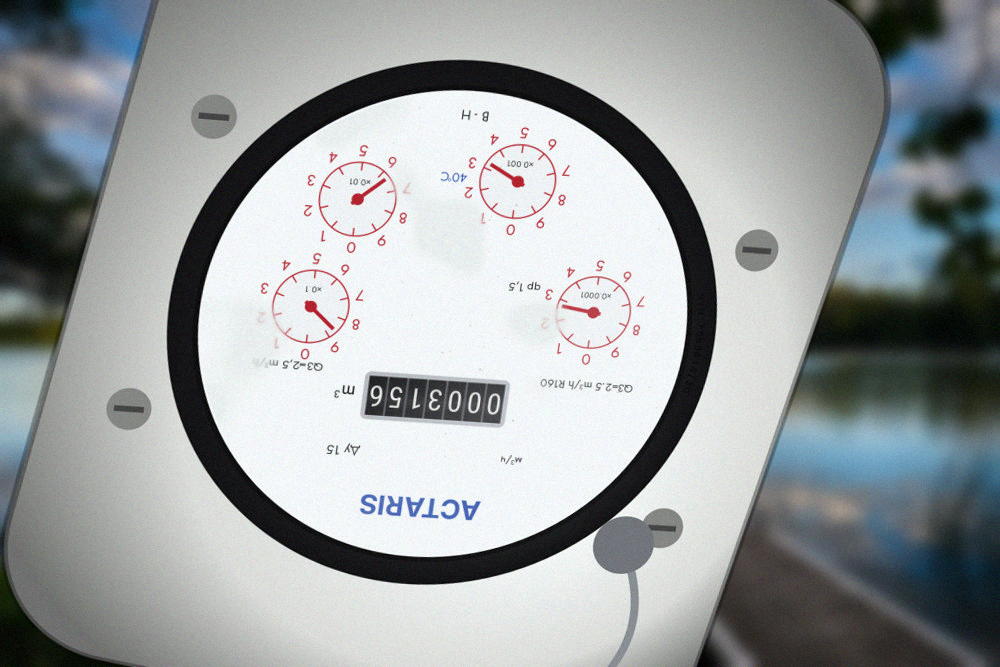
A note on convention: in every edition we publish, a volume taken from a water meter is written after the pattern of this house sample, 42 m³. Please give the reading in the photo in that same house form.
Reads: 3156.8632 m³
